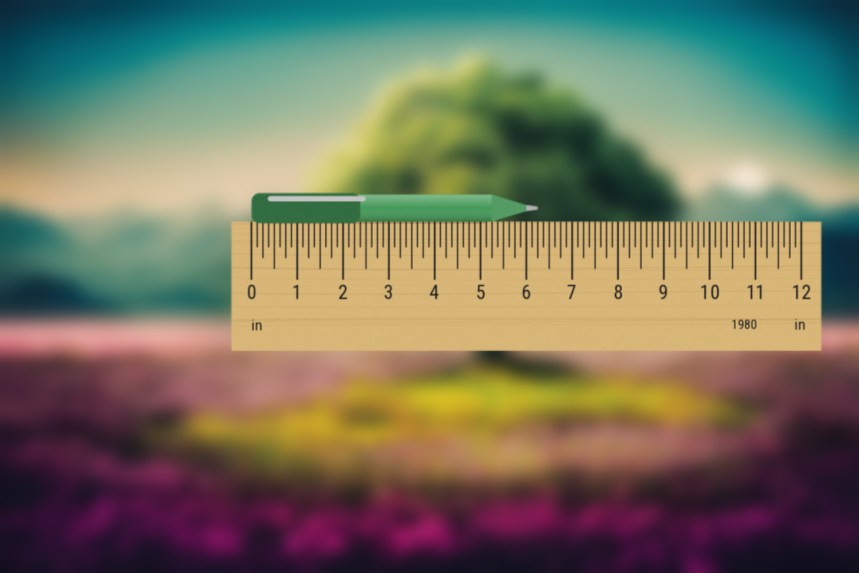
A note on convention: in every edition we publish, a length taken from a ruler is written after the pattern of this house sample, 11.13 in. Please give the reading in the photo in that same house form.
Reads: 6.25 in
